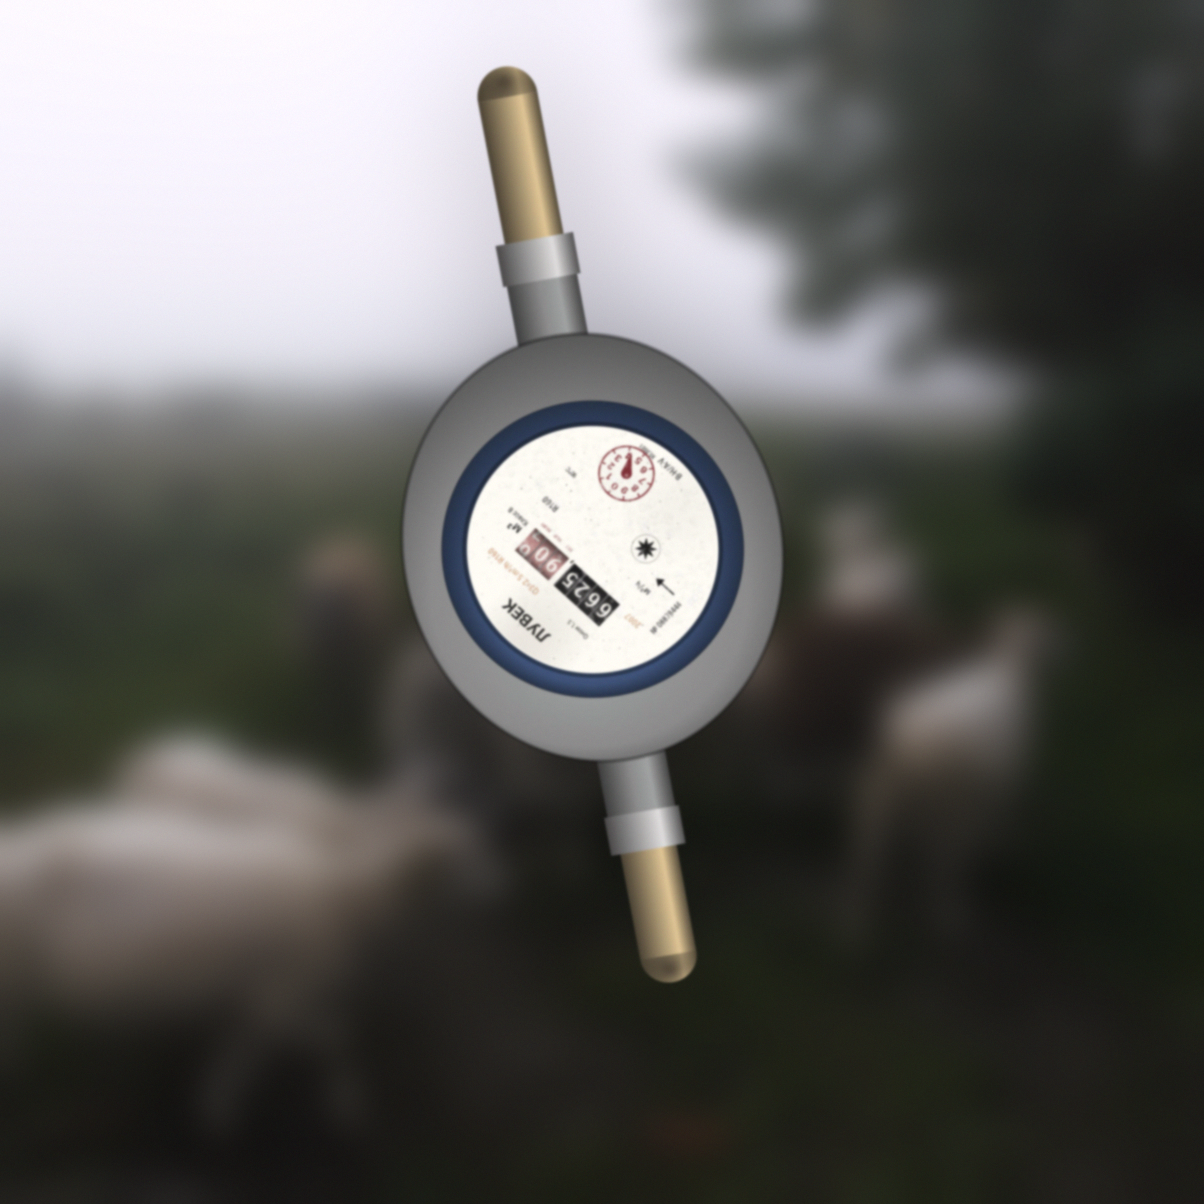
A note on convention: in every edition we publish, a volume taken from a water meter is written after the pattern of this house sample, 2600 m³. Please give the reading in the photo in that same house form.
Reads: 6625.9064 m³
